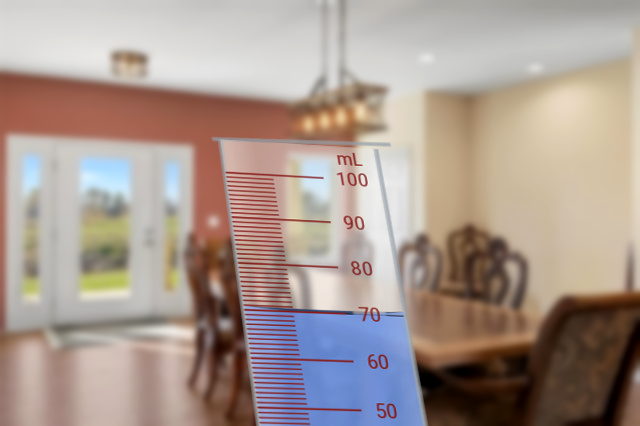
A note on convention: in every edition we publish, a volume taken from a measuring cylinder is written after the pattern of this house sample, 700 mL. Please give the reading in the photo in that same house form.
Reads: 70 mL
